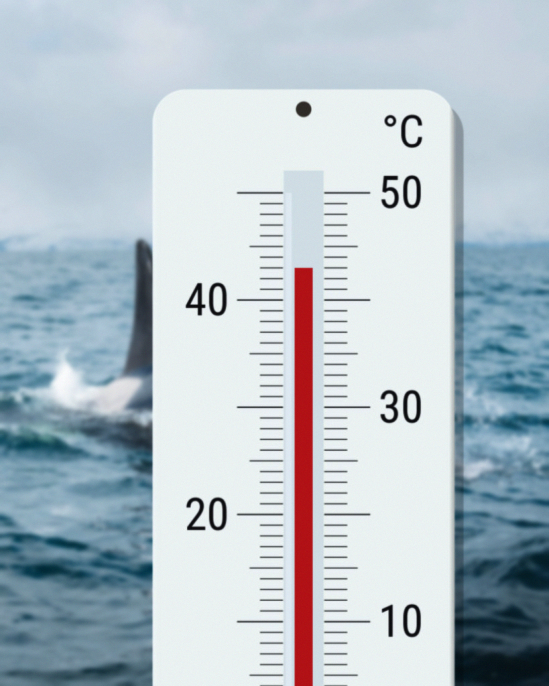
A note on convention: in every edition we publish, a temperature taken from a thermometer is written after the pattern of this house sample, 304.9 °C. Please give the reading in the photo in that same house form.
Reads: 43 °C
